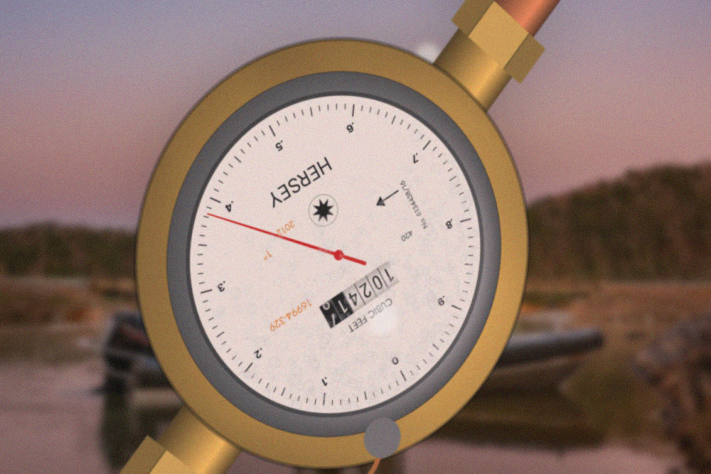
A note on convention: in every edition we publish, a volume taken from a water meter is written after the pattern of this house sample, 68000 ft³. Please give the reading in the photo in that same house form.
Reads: 102417.38 ft³
